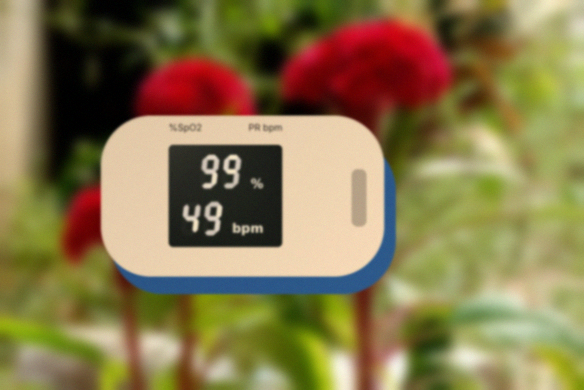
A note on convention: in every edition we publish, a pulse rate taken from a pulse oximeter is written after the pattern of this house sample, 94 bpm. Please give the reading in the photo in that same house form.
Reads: 49 bpm
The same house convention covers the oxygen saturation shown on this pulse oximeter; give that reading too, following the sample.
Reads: 99 %
